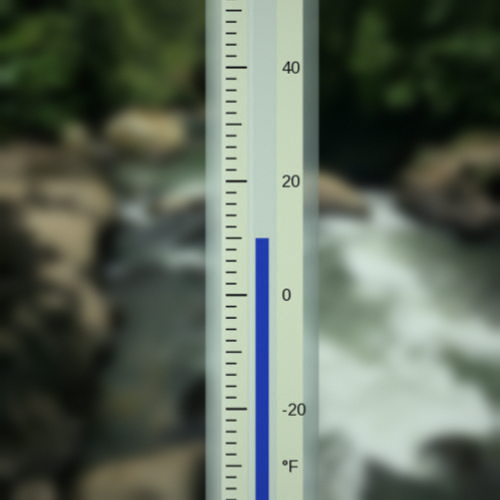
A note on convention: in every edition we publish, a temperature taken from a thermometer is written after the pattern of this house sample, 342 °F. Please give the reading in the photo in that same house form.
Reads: 10 °F
